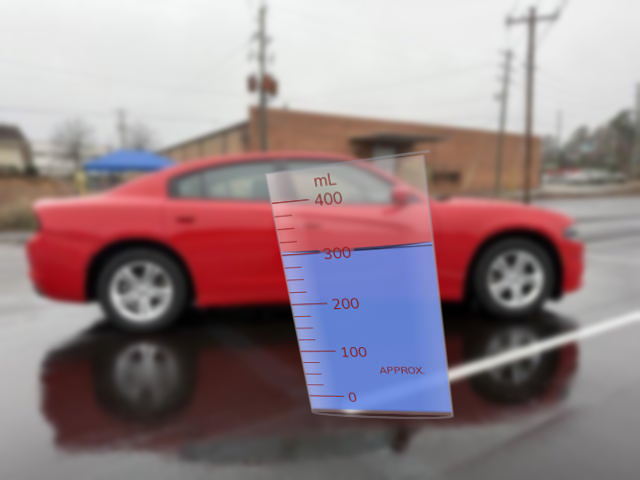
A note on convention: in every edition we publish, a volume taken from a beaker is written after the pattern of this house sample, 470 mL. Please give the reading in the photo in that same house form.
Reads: 300 mL
